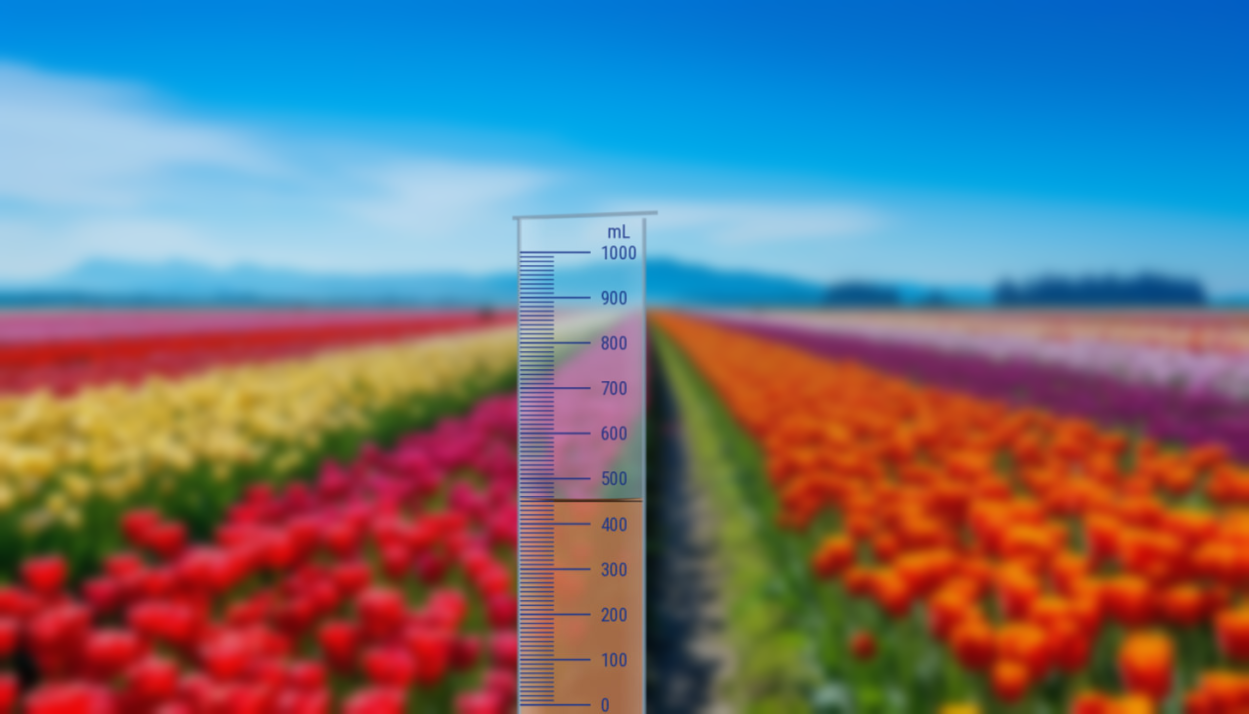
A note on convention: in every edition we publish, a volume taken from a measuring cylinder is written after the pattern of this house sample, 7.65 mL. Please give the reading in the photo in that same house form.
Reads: 450 mL
